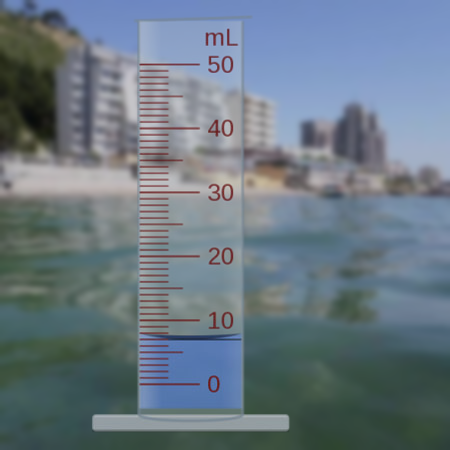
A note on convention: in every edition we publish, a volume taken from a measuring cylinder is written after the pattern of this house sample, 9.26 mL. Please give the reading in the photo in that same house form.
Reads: 7 mL
